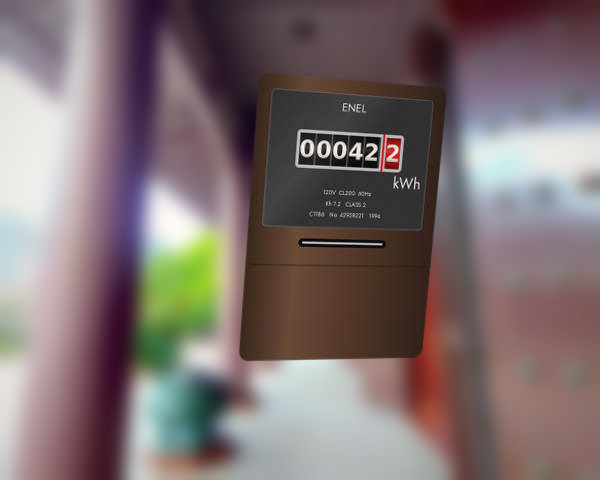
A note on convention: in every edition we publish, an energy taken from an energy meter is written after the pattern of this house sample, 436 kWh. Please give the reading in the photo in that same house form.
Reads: 42.2 kWh
